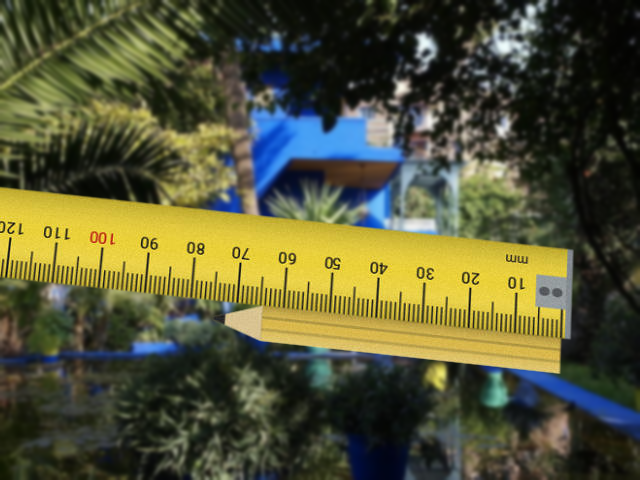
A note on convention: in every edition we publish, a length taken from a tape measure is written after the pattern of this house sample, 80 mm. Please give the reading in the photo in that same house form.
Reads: 75 mm
